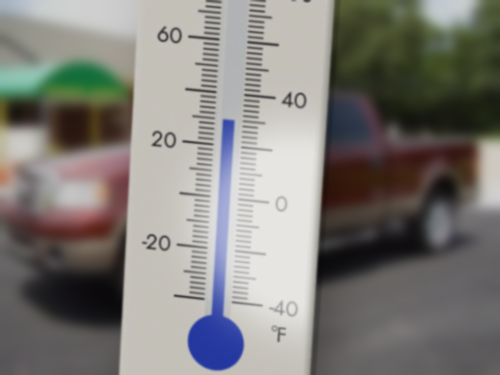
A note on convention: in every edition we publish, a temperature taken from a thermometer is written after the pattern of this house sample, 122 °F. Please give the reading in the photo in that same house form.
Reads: 30 °F
